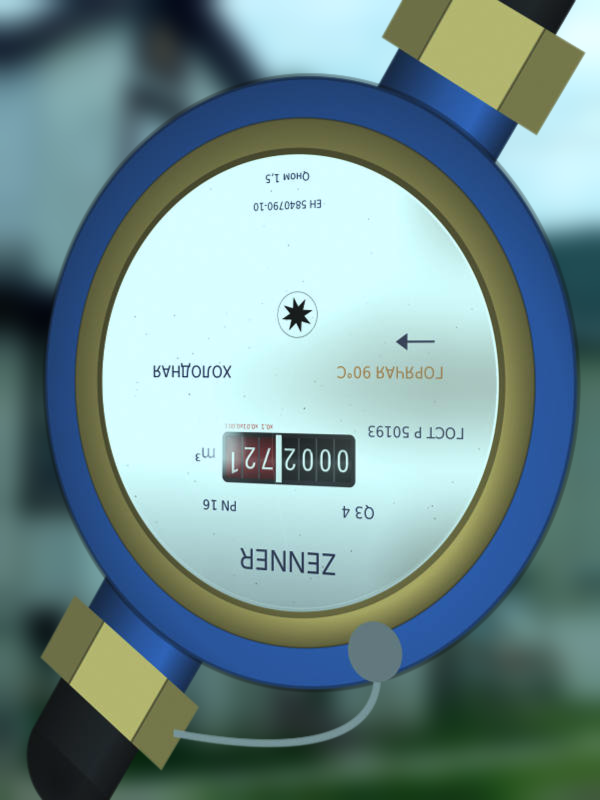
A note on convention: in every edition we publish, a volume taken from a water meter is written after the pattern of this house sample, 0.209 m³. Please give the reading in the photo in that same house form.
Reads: 2.721 m³
